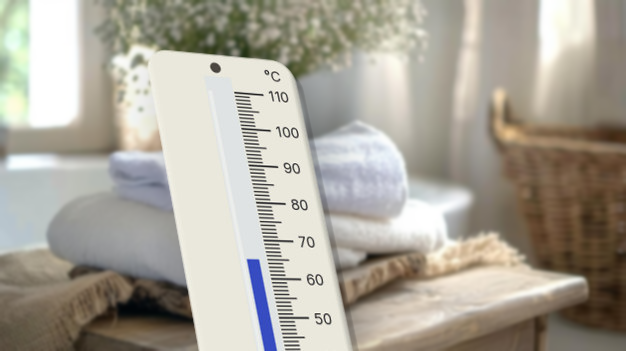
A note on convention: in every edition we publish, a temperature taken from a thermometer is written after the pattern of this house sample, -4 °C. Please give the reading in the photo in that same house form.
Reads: 65 °C
